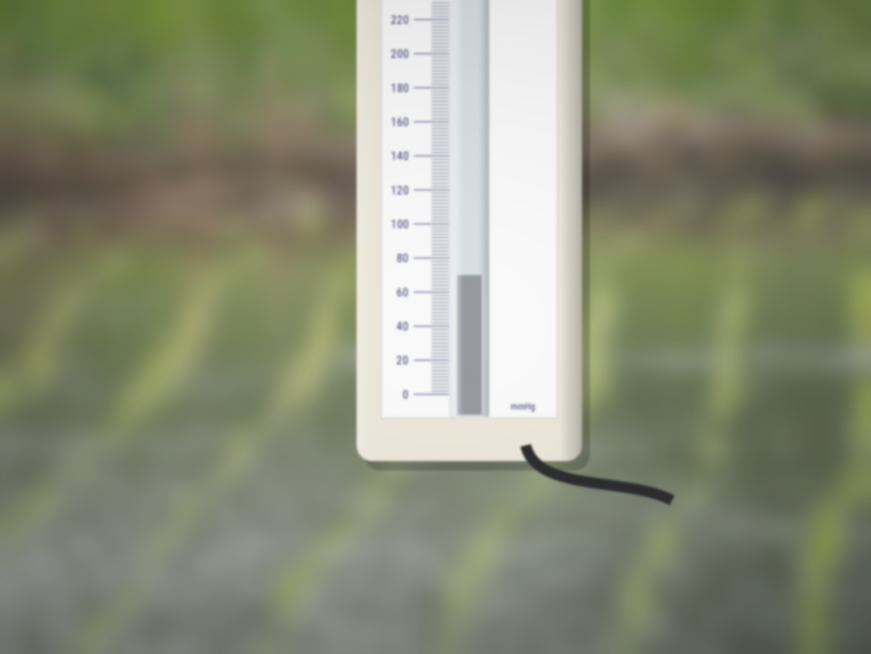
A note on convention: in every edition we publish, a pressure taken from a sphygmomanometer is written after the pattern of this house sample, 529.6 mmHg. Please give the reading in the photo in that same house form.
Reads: 70 mmHg
